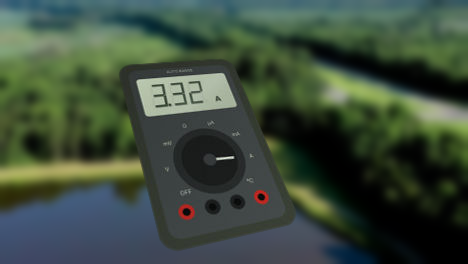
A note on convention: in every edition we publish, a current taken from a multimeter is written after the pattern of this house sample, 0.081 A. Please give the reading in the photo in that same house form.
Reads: 3.32 A
